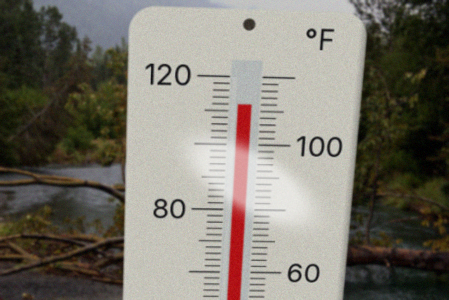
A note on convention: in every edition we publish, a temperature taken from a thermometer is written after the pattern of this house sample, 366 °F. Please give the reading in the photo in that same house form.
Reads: 112 °F
